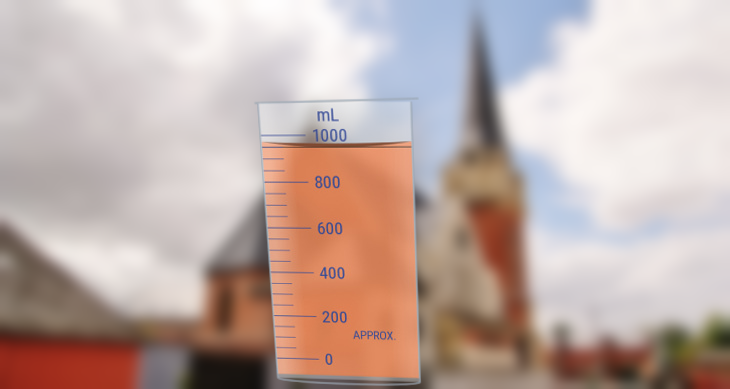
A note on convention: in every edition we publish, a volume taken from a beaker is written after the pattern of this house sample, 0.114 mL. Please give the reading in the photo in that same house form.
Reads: 950 mL
